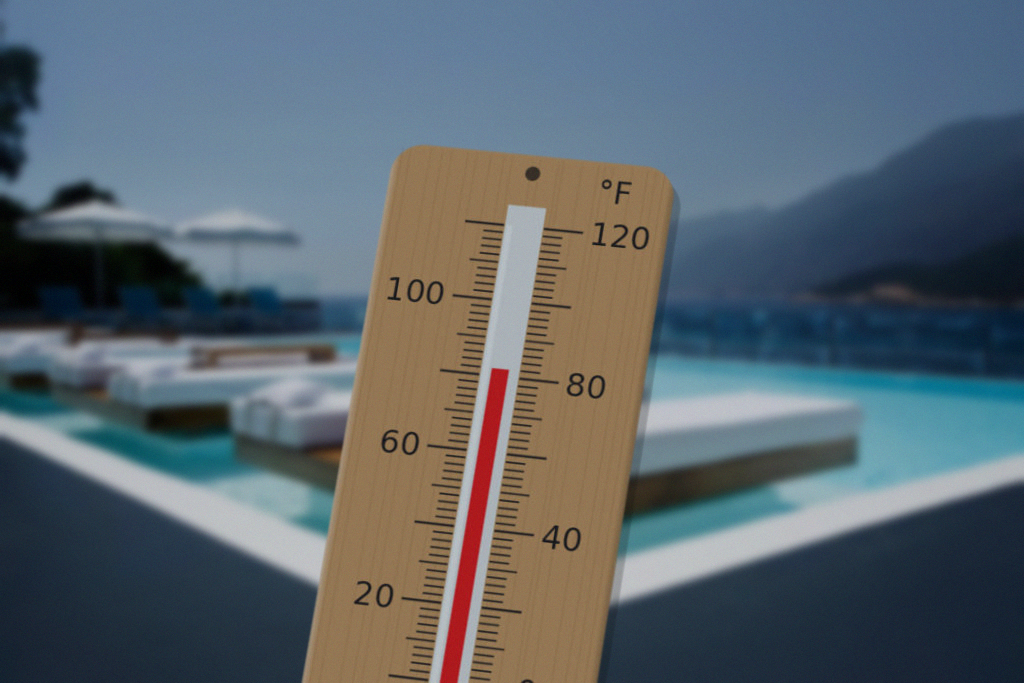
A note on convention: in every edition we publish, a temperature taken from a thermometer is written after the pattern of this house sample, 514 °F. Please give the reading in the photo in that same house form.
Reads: 82 °F
